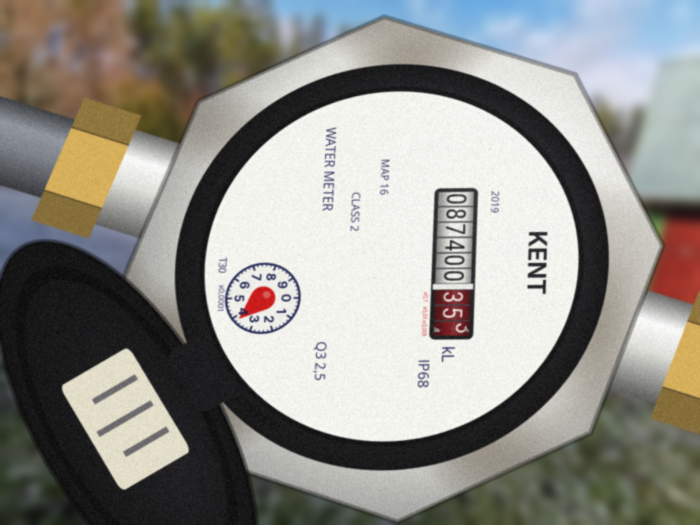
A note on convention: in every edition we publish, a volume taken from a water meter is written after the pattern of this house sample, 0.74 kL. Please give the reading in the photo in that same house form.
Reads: 87400.3533 kL
